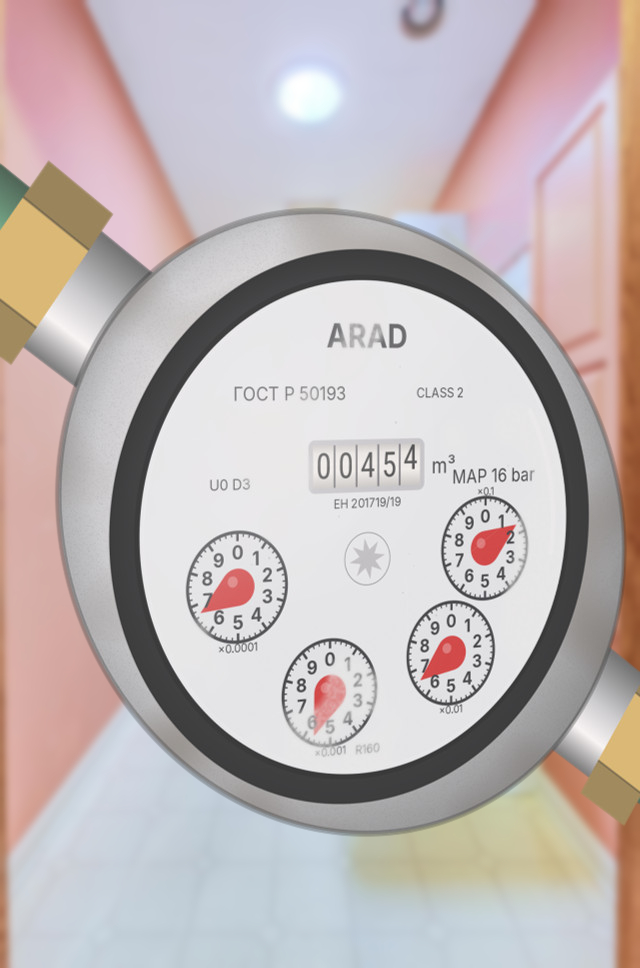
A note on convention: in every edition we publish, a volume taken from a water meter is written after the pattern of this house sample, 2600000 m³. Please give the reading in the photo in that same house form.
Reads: 454.1656 m³
